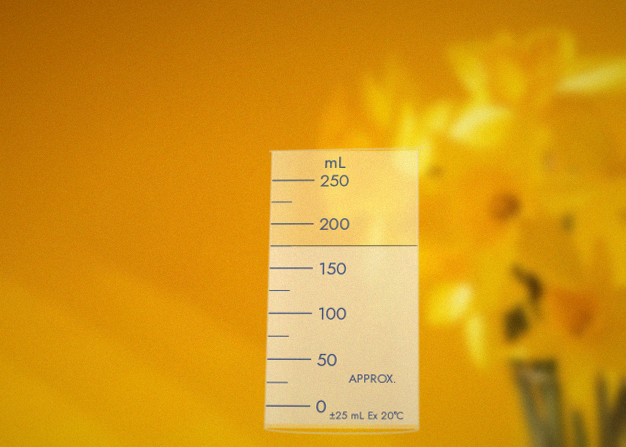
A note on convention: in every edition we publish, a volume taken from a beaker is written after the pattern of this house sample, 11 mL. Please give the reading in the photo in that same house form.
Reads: 175 mL
